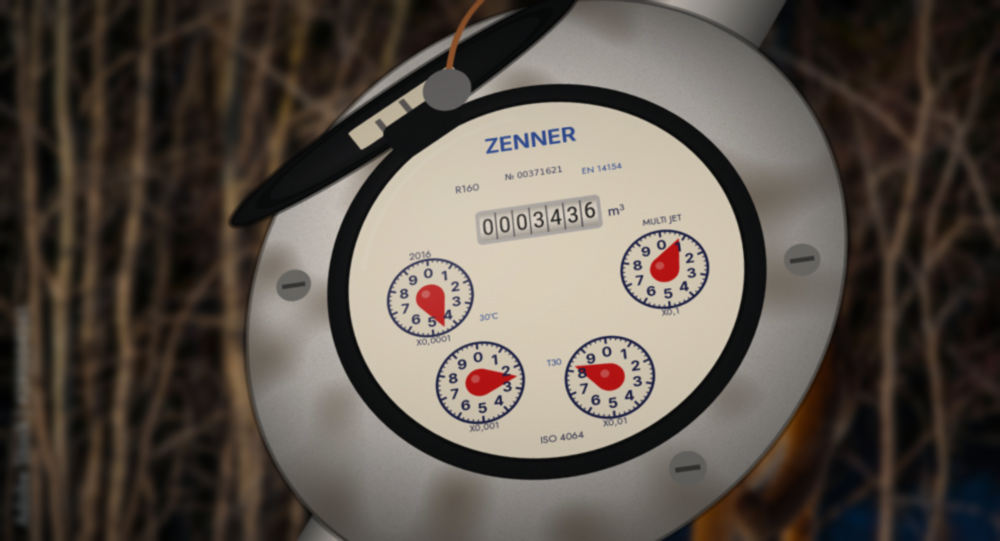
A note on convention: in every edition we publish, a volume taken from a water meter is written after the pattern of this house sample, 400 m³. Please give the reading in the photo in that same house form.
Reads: 3436.0824 m³
